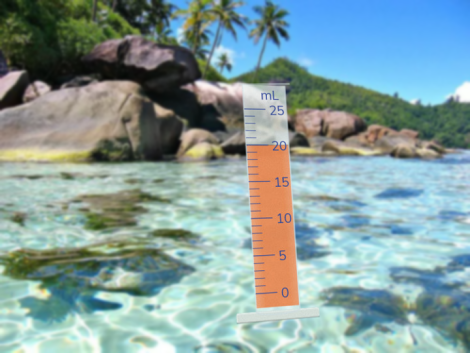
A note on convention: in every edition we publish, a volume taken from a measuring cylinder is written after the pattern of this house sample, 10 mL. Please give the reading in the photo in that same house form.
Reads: 20 mL
